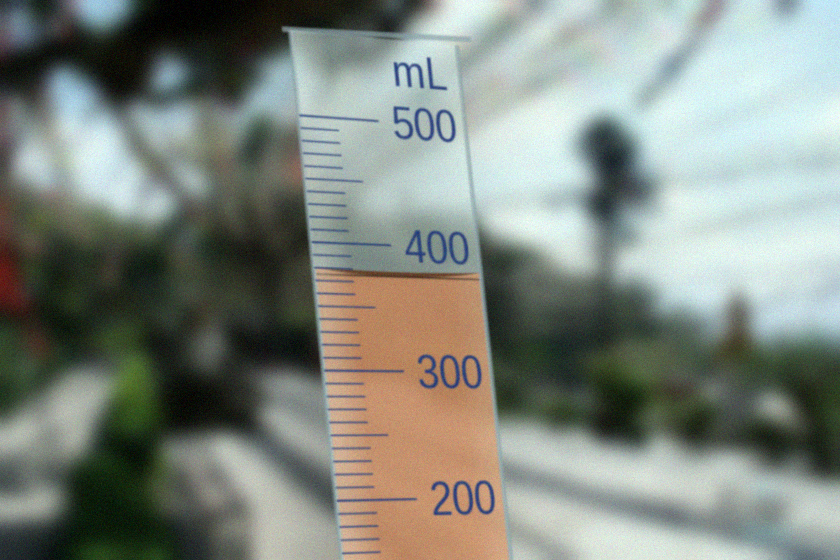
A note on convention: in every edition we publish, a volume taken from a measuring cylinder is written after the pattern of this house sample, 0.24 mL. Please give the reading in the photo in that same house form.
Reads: 375 mL
